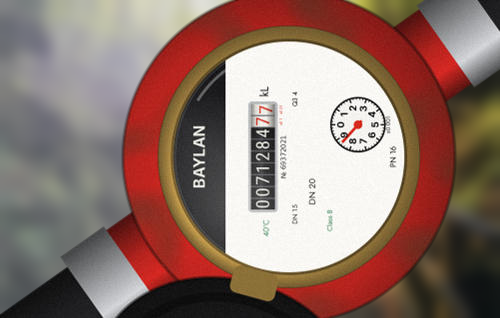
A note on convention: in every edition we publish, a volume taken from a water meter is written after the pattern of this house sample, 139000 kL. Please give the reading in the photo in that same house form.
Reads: 71284.768 kL
